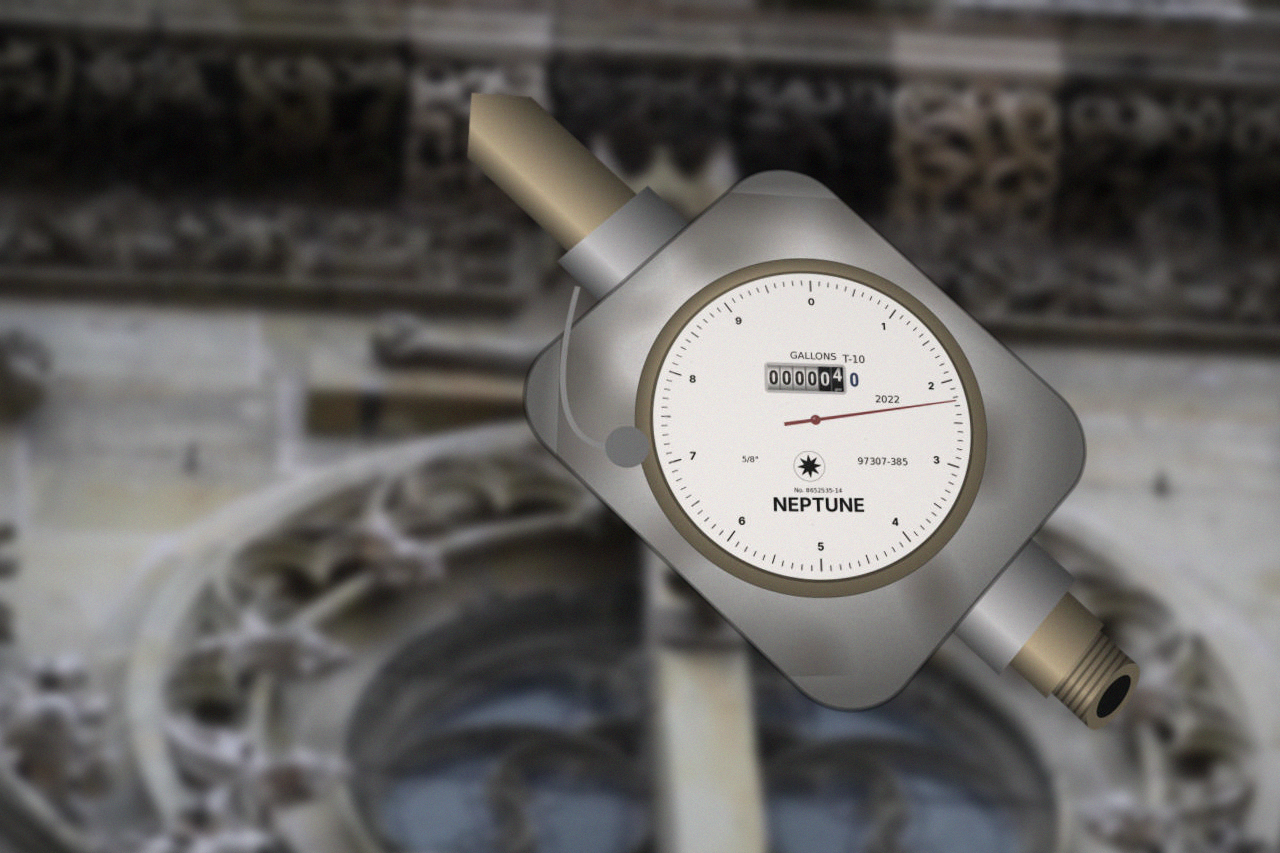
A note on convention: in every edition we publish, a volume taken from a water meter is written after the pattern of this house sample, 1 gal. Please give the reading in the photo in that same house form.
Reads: 42.2 gal
